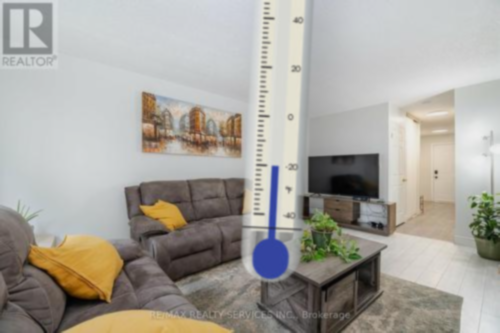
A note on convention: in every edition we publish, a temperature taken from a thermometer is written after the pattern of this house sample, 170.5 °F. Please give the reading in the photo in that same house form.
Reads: -20 °F
